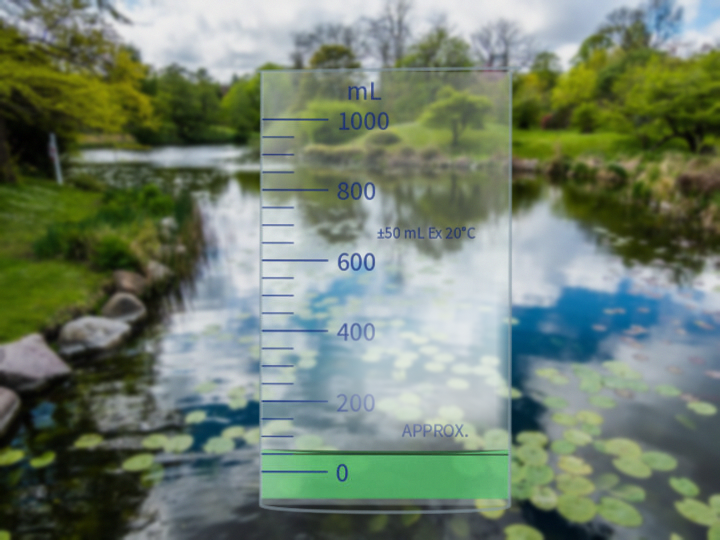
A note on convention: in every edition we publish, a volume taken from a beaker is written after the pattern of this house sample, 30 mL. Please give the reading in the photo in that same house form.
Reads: 50 mL
